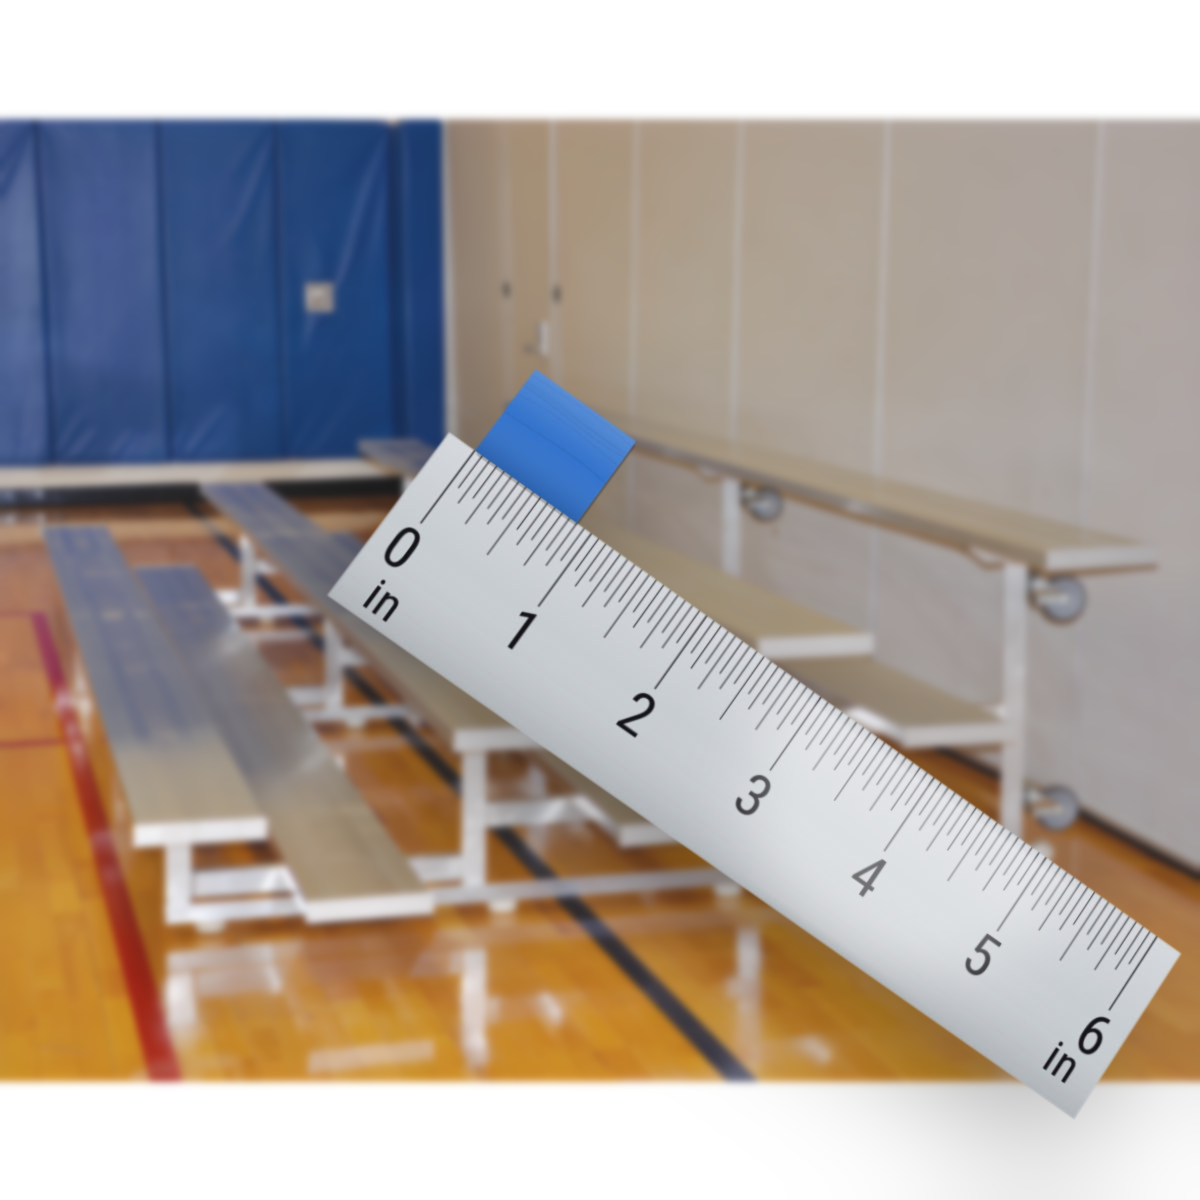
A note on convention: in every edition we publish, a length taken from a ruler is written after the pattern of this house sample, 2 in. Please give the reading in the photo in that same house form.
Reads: 0.875 in
